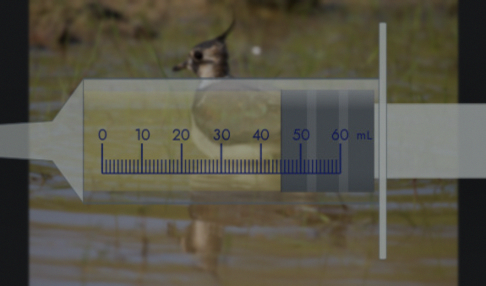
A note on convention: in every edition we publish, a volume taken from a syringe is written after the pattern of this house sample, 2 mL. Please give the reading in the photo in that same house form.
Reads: 45 mL
